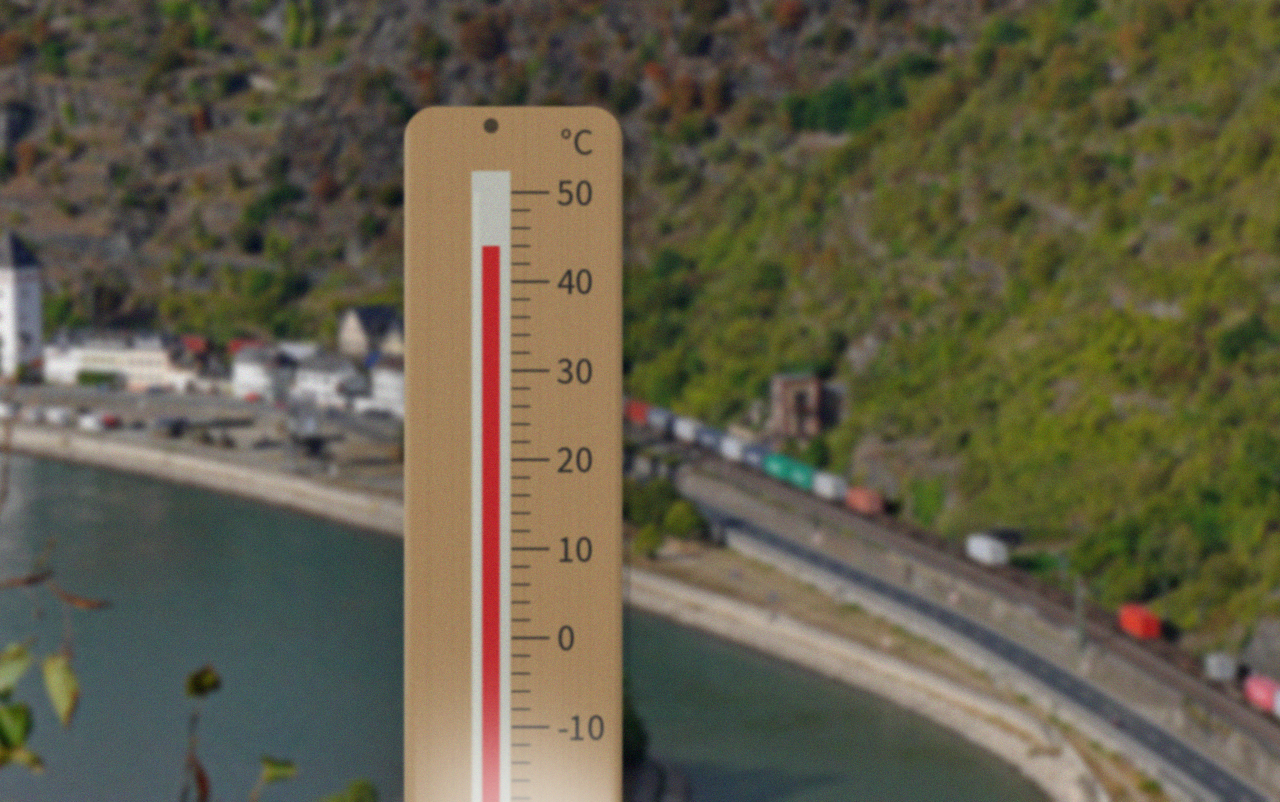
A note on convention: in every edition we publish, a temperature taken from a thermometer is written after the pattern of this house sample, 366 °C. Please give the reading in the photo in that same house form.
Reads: 44 °C
